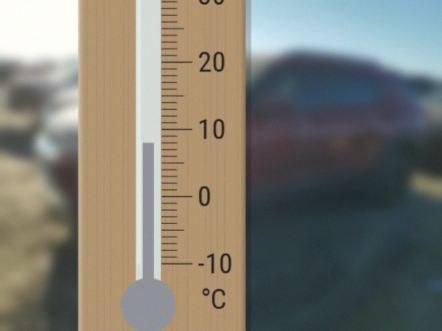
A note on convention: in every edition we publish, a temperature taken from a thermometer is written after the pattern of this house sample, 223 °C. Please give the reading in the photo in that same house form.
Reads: 8 °C
